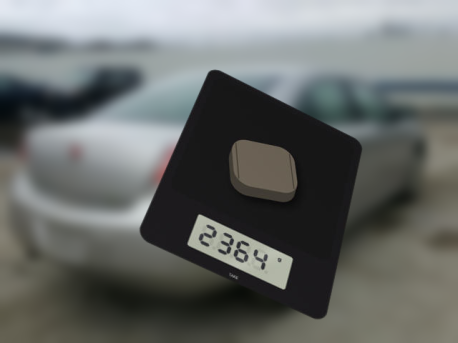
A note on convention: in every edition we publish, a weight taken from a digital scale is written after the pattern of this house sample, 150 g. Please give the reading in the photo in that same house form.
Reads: 2364 g
